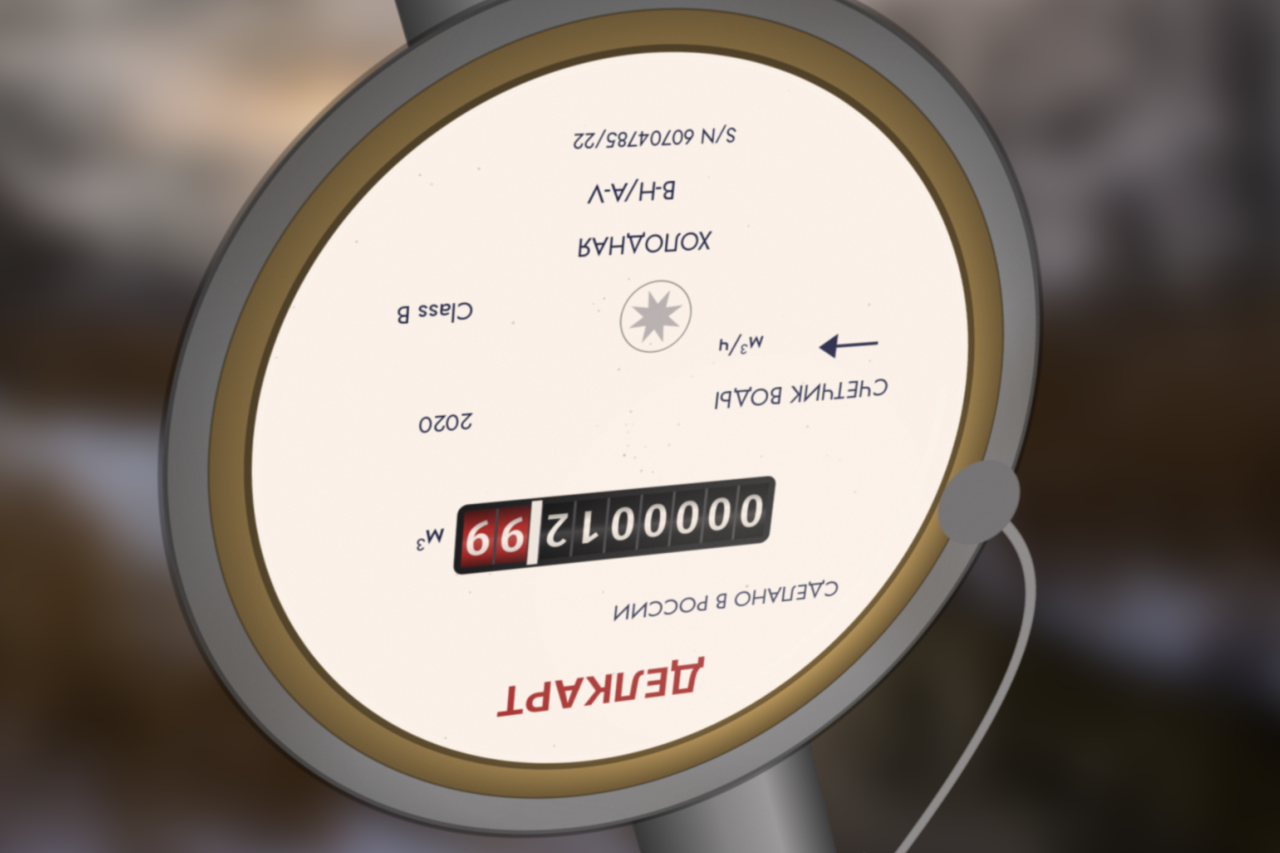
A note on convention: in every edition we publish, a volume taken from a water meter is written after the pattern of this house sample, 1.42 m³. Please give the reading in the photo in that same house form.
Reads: 12.99 m³
